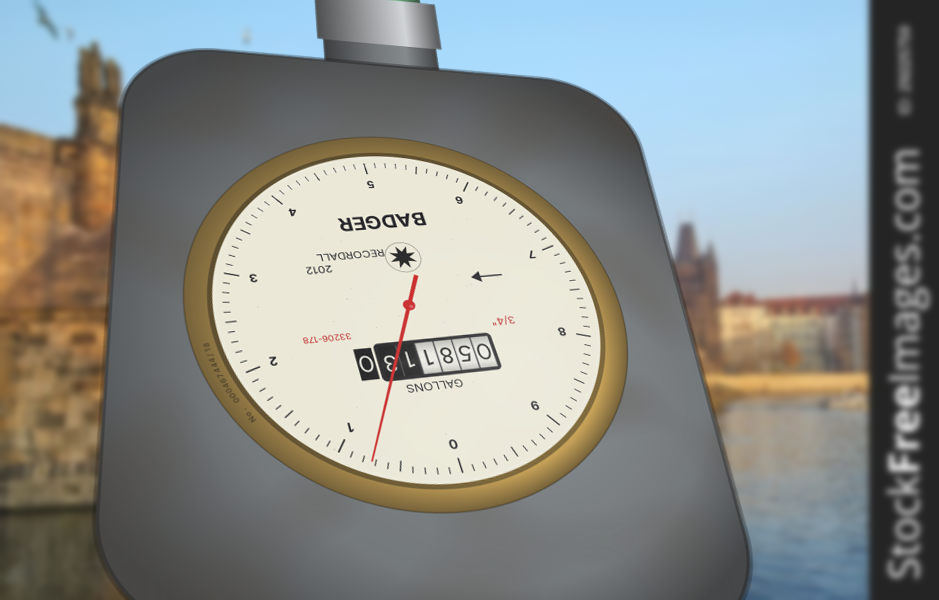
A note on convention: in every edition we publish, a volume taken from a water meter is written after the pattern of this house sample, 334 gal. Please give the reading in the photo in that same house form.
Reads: 581130.7 gal
